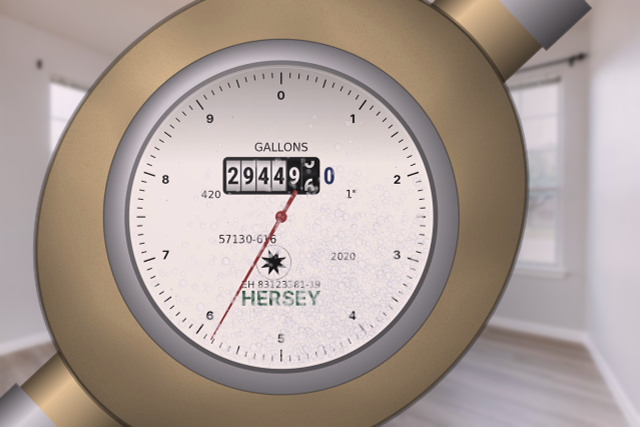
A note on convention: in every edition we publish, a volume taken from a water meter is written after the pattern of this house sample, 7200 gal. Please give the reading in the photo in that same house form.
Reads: 2944955.8 gal
